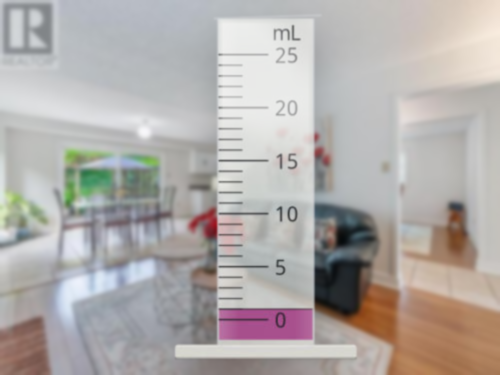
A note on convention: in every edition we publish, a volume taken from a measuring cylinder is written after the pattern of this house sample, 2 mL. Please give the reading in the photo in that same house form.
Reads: 1 mL
